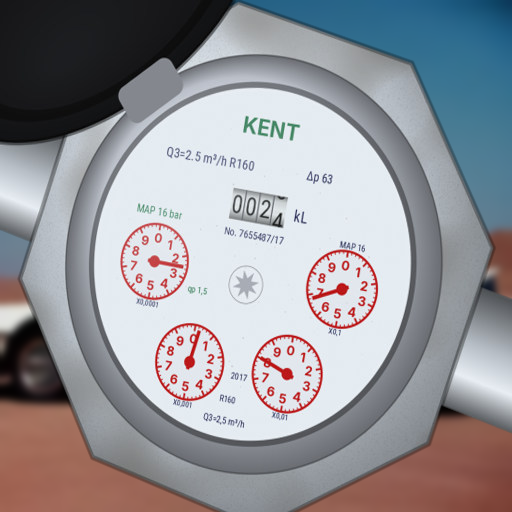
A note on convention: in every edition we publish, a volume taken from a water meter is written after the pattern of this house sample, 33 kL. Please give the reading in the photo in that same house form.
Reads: 23.6802 kL
